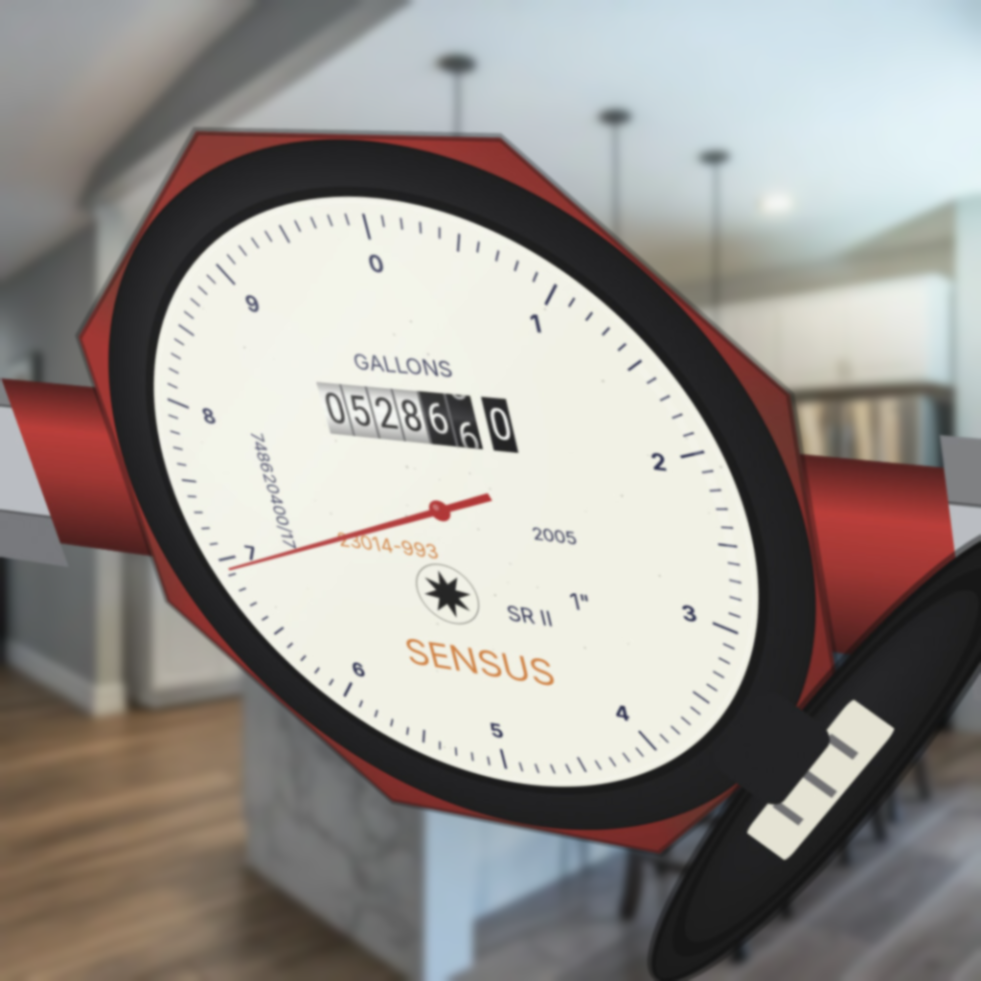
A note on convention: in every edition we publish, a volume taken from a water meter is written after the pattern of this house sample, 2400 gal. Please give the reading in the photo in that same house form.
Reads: 528656.9 gal
